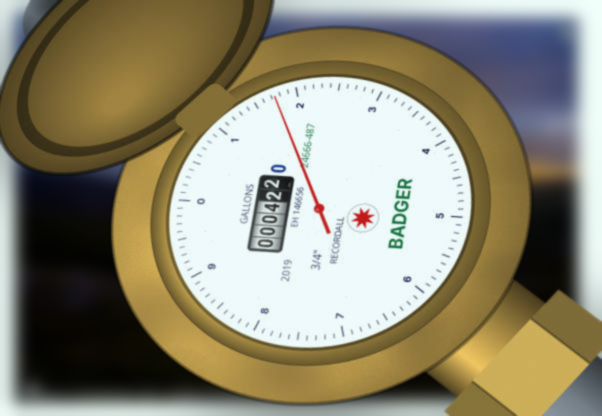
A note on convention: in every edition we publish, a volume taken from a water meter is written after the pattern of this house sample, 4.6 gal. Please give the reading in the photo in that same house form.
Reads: 4221.7 gal
